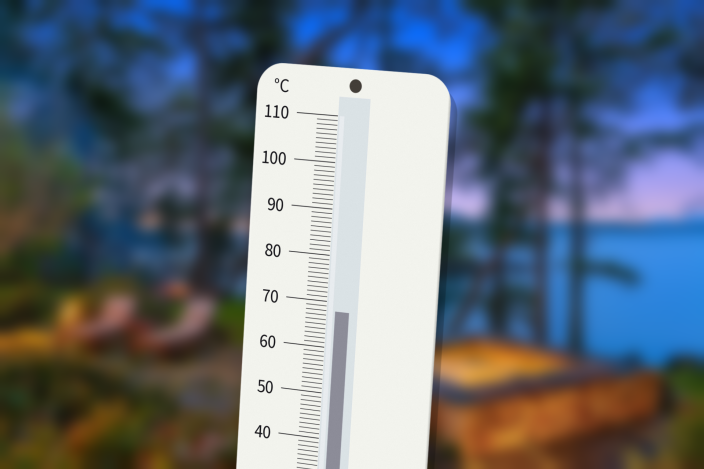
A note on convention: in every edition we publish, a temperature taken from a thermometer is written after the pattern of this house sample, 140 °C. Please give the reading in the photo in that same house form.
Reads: 68 °C
